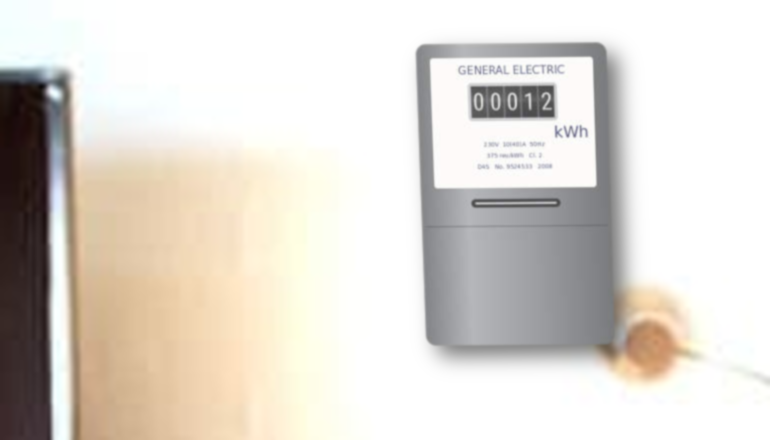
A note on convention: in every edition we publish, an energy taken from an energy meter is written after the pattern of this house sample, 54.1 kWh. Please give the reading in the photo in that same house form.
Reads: 12 kWh
